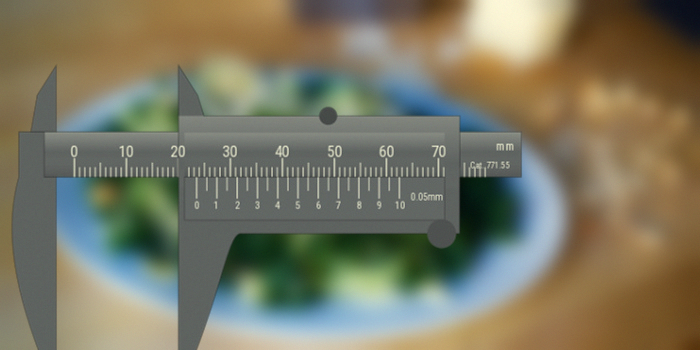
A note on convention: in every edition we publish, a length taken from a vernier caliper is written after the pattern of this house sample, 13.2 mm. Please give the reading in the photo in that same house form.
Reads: 23.5 mm
